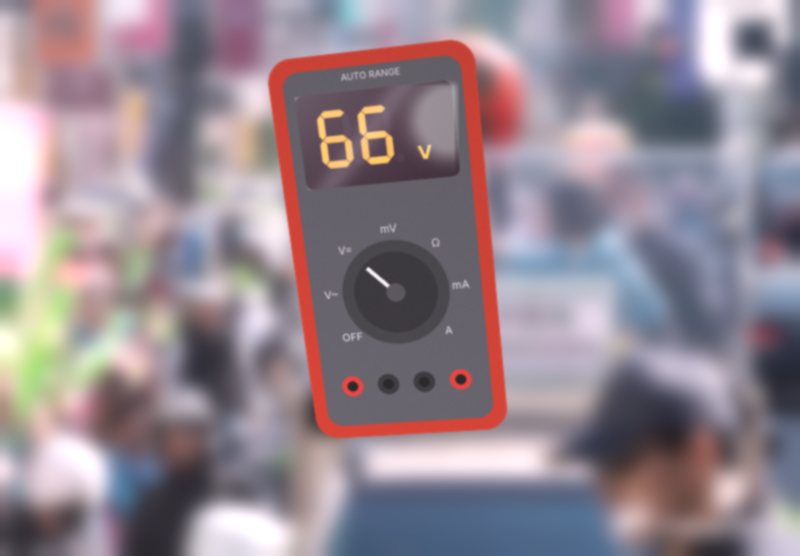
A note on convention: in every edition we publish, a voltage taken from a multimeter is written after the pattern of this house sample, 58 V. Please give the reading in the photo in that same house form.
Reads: 66 V
